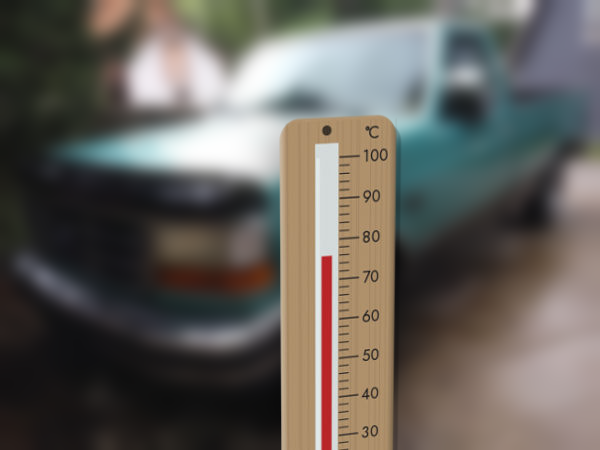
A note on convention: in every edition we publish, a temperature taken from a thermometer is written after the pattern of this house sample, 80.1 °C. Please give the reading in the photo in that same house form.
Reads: 76 °C
